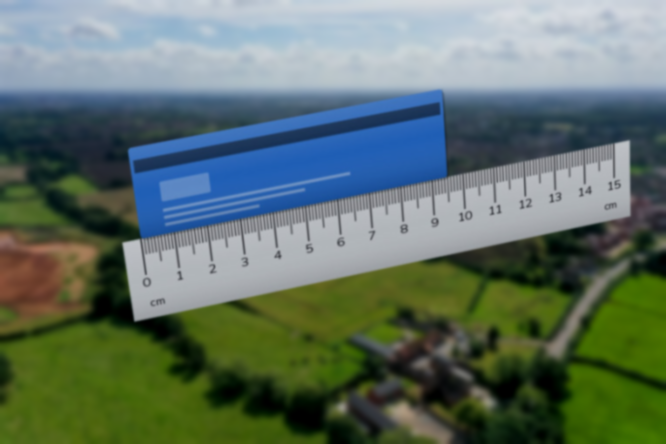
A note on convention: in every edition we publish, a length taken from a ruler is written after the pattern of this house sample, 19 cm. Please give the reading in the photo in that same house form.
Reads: 9.5 cm
